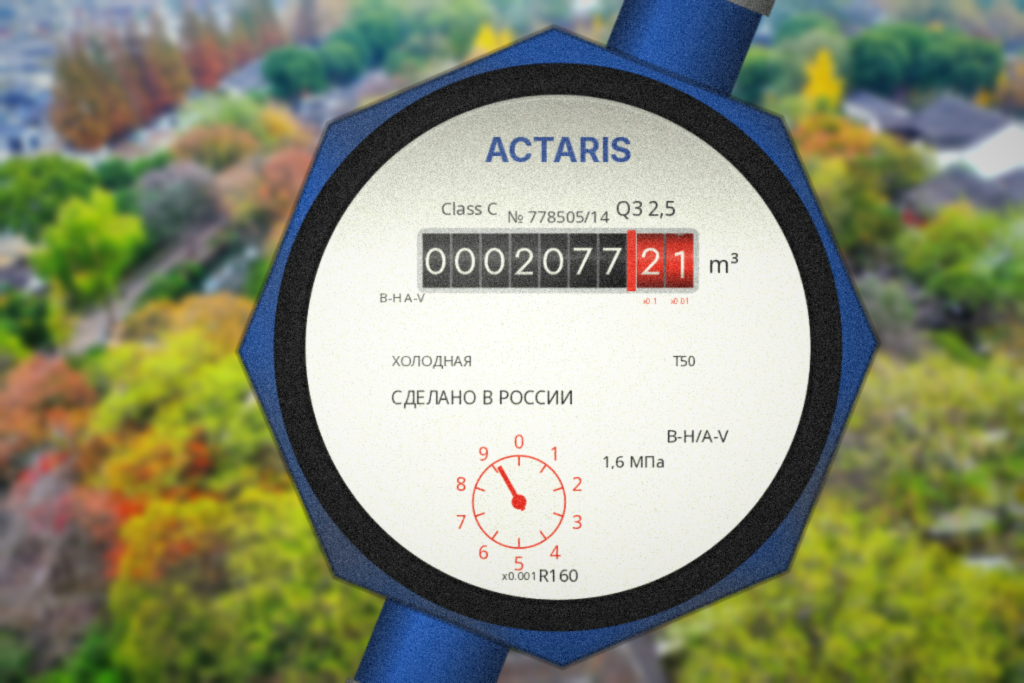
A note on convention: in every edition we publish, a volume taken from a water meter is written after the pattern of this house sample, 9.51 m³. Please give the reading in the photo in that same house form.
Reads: 2077.209 m³
